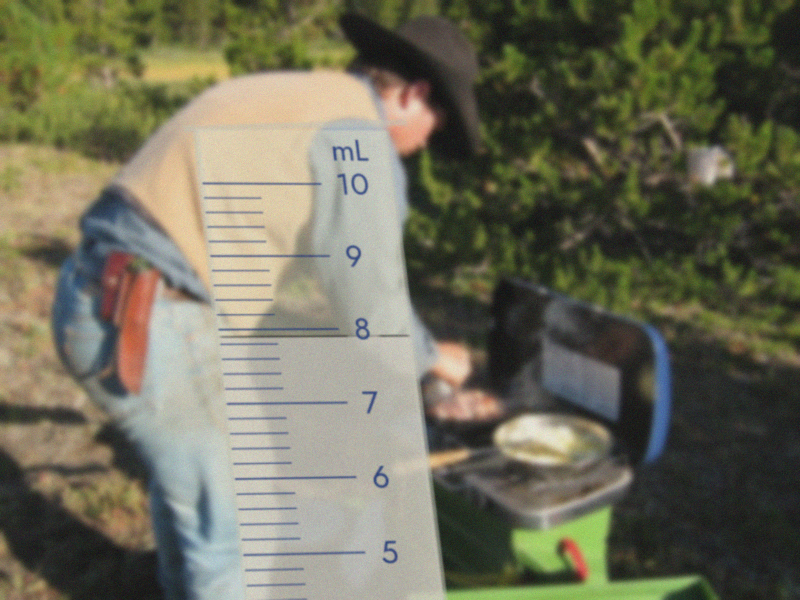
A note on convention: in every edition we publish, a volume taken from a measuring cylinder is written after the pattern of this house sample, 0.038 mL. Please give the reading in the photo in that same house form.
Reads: 7.9 mL
